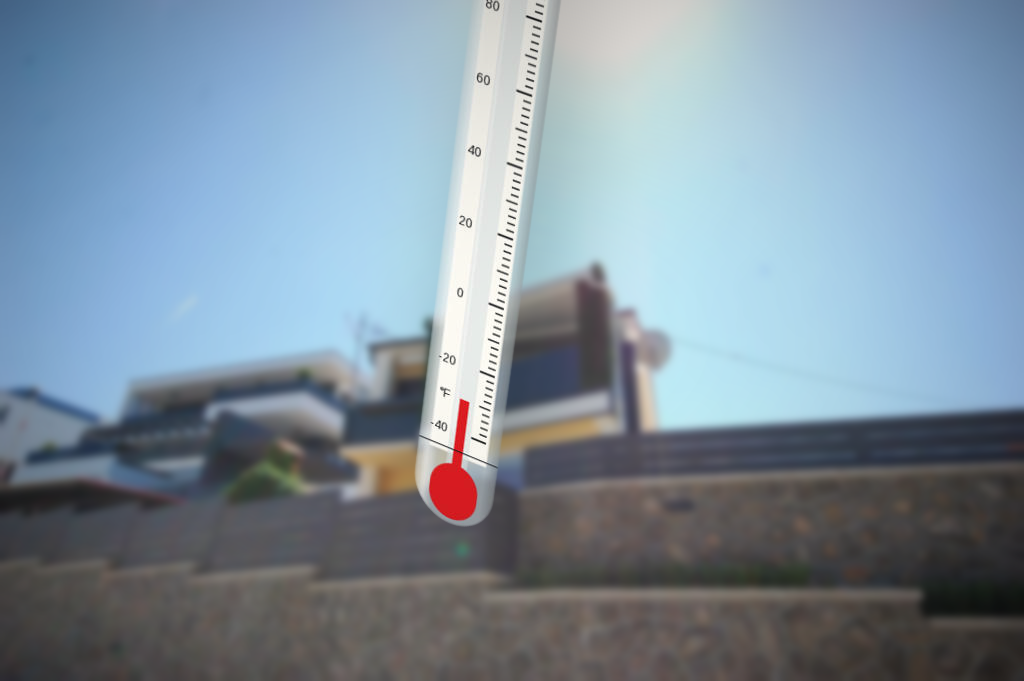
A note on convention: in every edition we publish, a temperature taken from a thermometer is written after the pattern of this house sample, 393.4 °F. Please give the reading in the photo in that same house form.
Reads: -30 °F
